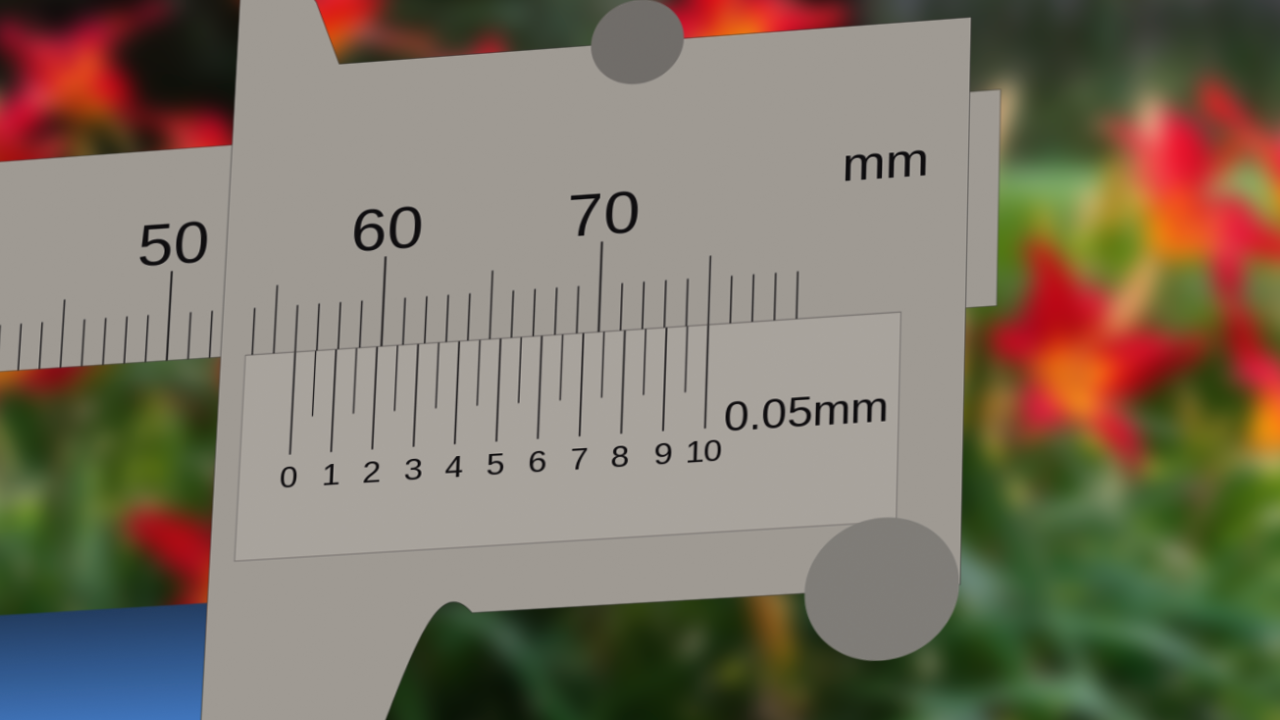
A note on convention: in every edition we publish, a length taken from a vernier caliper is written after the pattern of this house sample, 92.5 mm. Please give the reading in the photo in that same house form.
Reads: 56.0 mm
